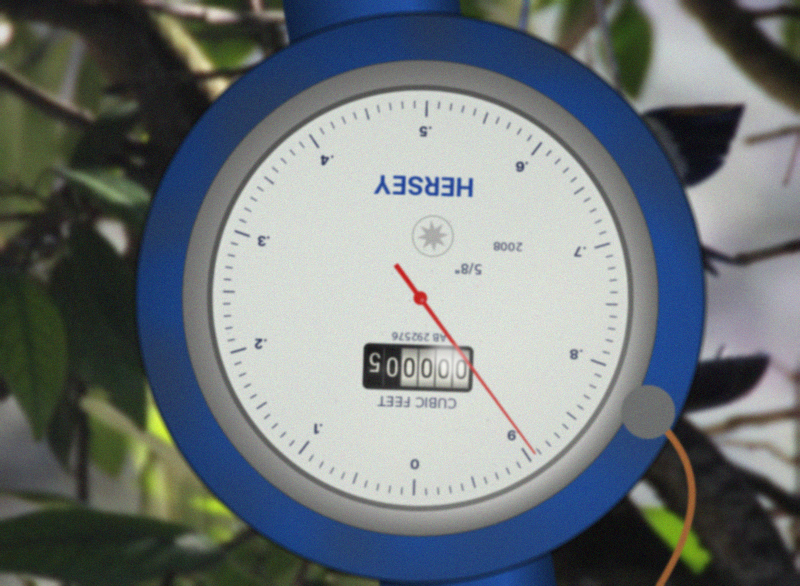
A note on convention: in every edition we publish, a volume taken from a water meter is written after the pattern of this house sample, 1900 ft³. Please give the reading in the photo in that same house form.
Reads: 4.89 ft³
